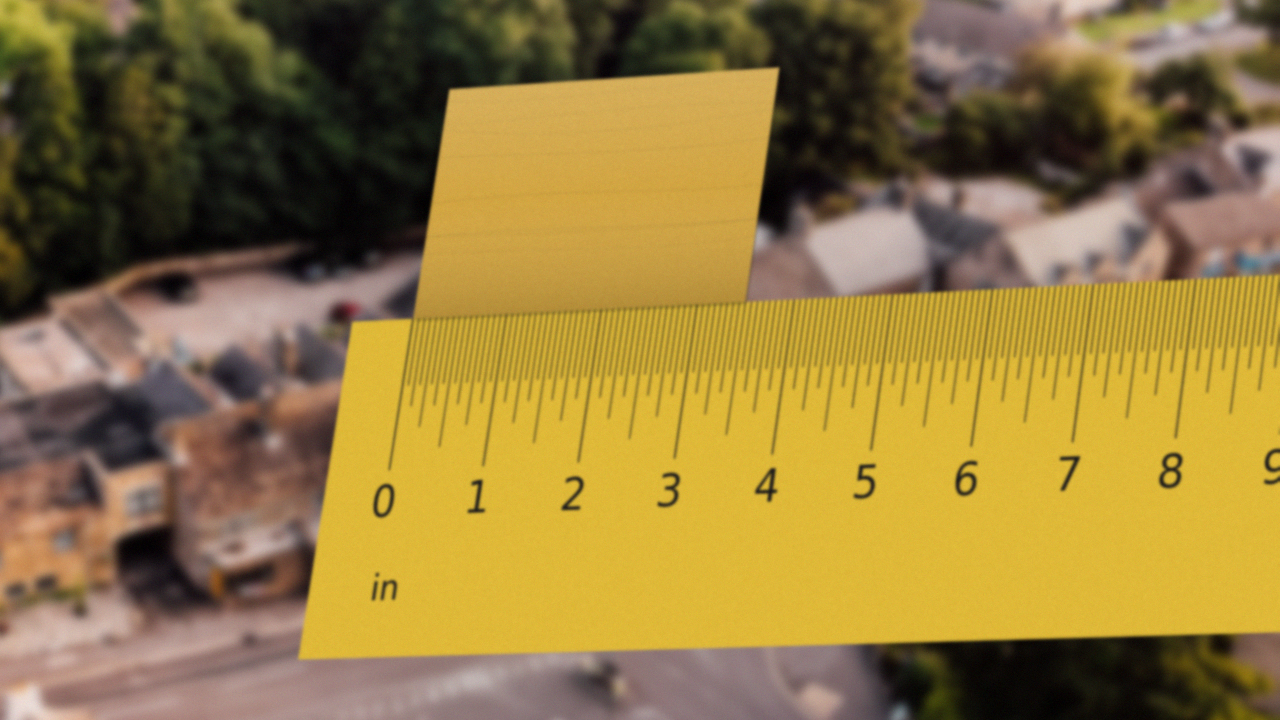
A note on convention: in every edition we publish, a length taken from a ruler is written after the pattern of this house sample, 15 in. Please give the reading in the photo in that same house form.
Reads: 3.5 in
